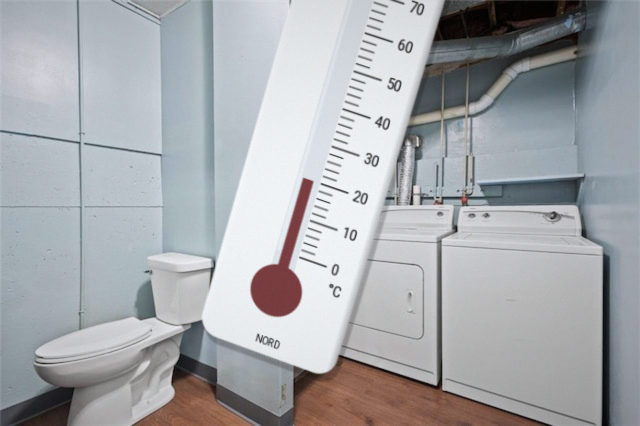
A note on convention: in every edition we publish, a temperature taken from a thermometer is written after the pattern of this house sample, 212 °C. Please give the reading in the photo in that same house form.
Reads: 20 °C
